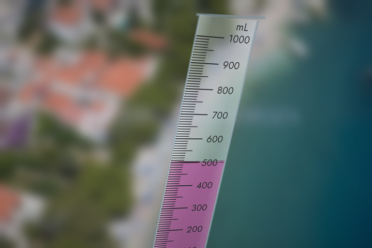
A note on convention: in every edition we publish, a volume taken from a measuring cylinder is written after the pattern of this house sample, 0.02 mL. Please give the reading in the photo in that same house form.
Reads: 500 mL
